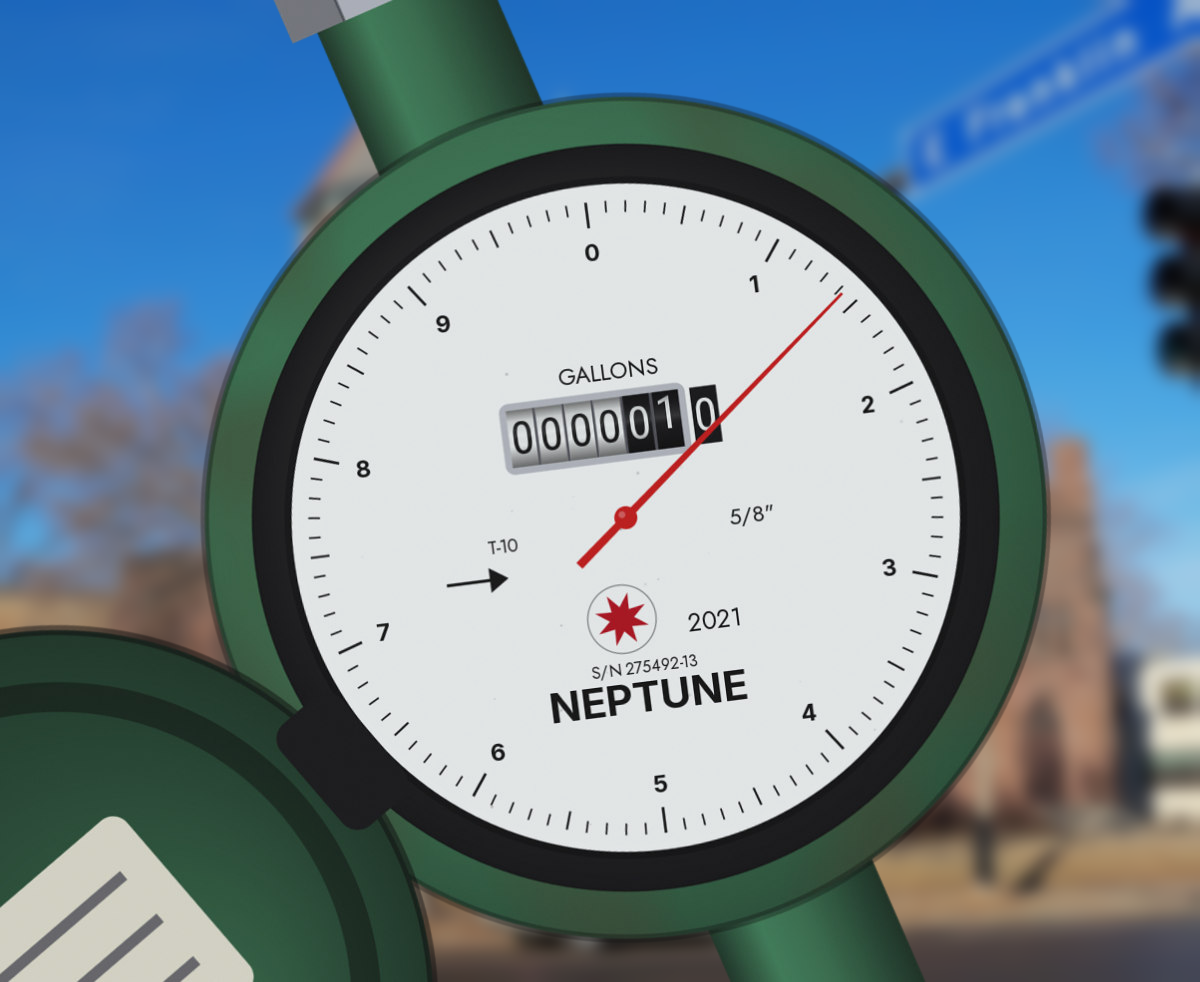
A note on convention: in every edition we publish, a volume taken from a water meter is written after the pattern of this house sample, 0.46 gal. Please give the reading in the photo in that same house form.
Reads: 11.4 gal
